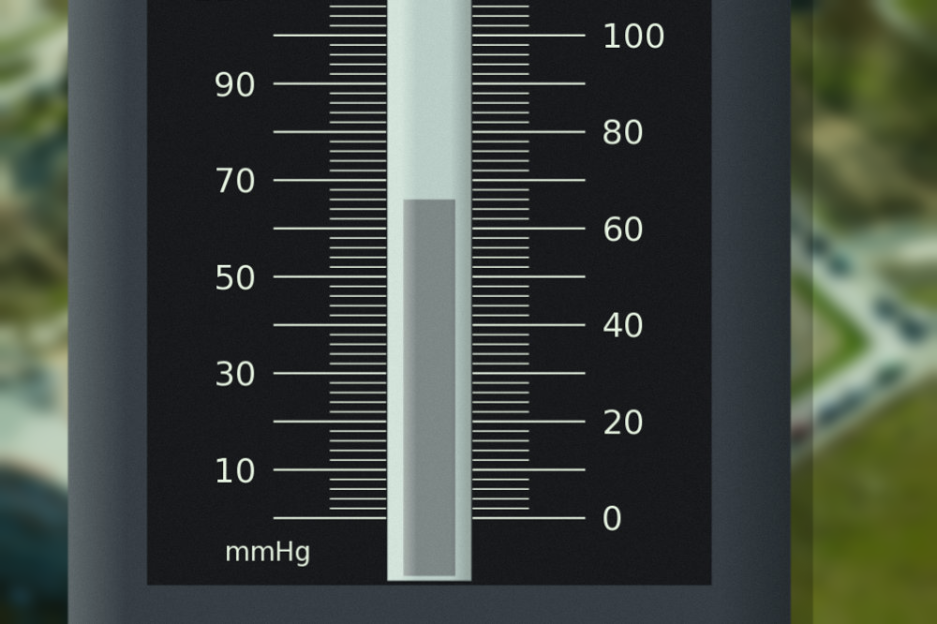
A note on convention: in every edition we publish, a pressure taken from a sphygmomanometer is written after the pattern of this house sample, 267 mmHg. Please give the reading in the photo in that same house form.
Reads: 66 mmHg
